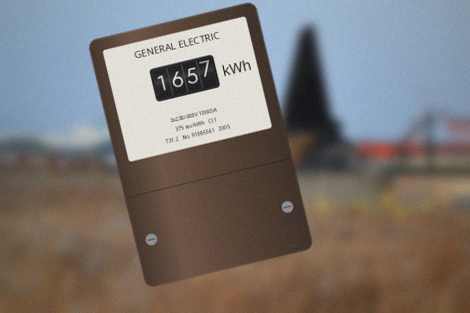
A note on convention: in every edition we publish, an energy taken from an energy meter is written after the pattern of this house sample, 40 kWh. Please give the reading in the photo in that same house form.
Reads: 1657 kWh
